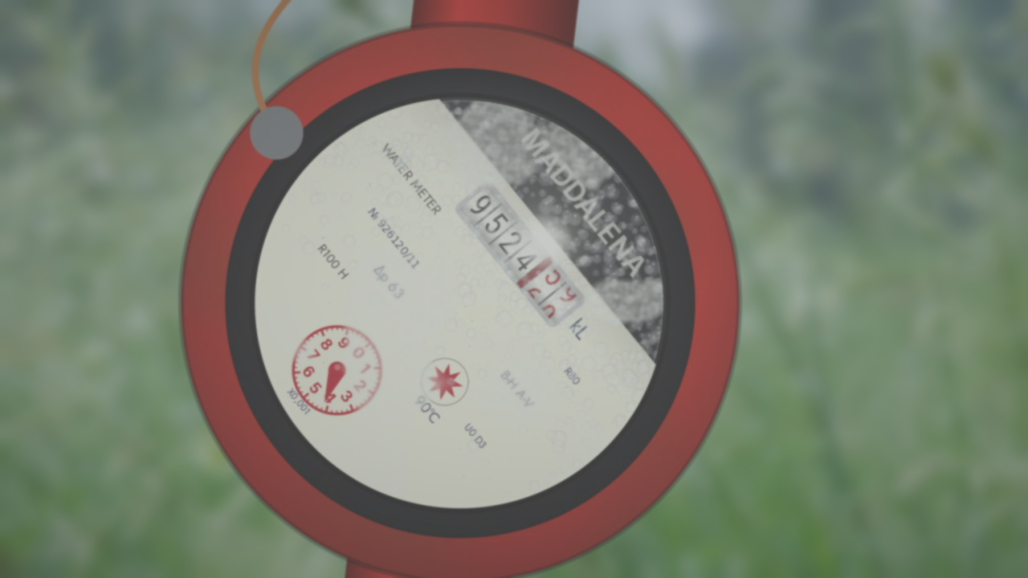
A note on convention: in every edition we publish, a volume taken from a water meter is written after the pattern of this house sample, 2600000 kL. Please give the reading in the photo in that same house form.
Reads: 9524.594 kL
